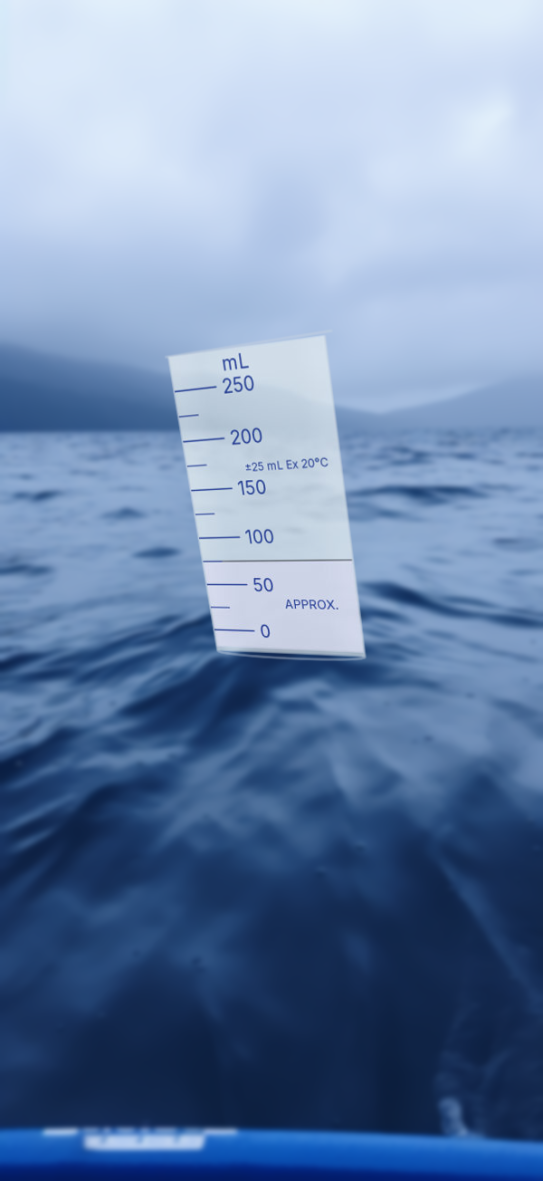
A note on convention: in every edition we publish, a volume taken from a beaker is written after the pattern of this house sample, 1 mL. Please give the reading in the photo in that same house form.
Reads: 75 mL
